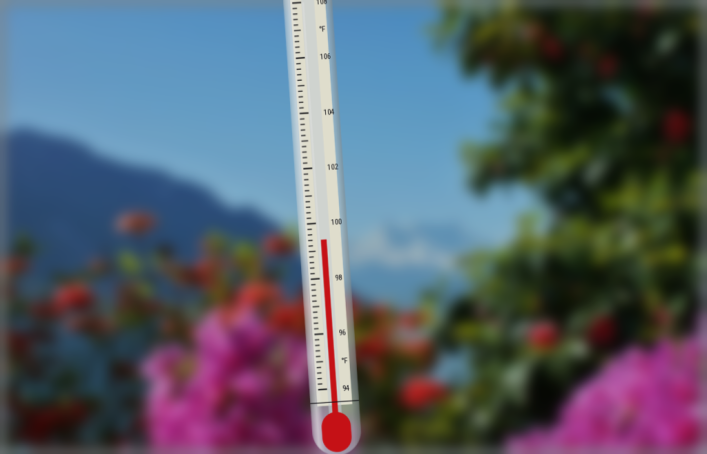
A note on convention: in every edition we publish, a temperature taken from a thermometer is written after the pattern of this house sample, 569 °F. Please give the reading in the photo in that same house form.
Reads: 99.4 °F
